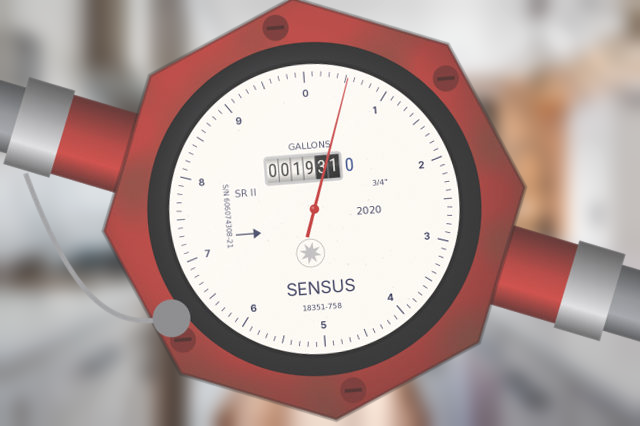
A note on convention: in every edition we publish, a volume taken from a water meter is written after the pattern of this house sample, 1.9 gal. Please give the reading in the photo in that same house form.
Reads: 19310.5 gal
